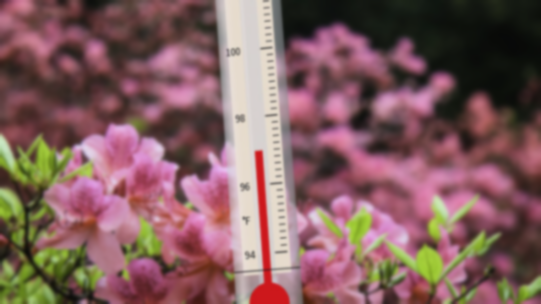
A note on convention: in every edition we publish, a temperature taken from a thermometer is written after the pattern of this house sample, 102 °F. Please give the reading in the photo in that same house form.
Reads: 97 °F
